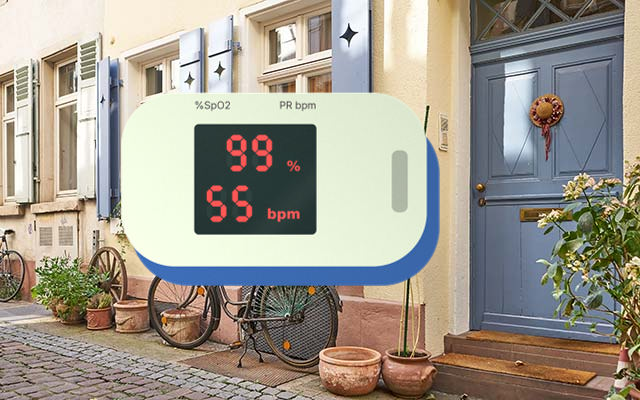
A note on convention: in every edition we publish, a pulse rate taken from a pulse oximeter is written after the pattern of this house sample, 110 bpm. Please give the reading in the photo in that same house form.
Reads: 55 bpm
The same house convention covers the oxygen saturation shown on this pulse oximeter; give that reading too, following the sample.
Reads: 99 %
